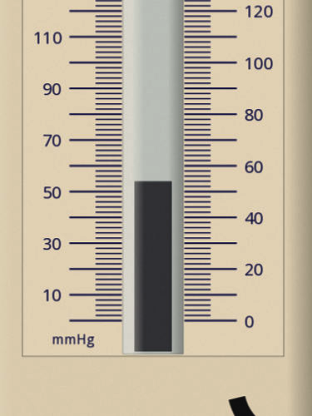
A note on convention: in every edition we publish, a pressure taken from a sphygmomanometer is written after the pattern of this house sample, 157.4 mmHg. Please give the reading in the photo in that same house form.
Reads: 54 mmHg
